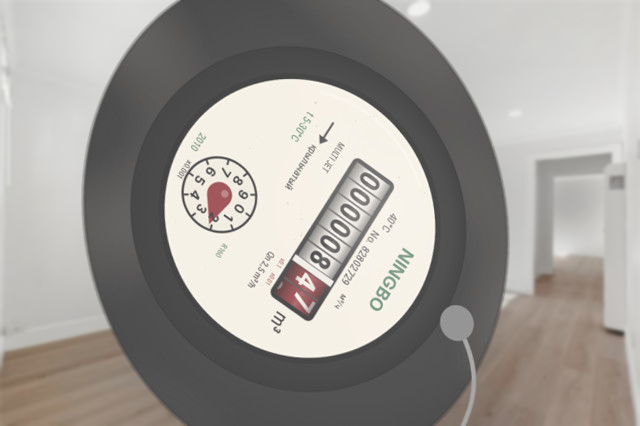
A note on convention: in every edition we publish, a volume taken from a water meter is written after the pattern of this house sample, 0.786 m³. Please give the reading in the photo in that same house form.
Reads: 8.472 m³
